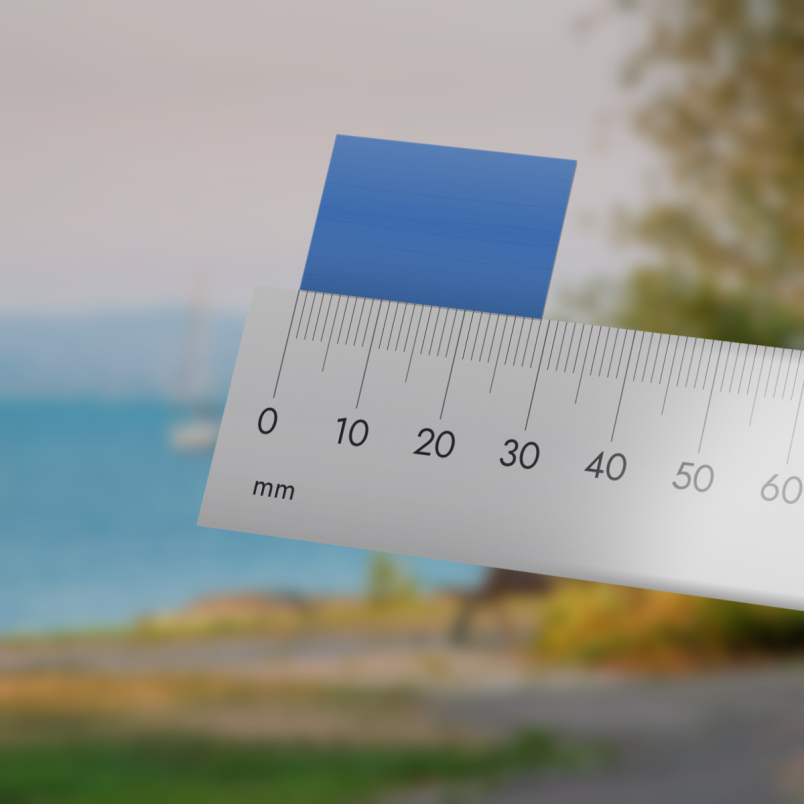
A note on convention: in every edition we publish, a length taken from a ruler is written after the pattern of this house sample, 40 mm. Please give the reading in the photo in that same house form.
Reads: 29 mm
